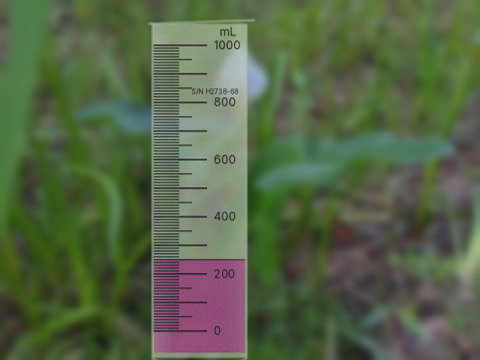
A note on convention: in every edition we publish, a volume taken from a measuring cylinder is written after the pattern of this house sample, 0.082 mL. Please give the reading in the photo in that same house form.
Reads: 250 mL
